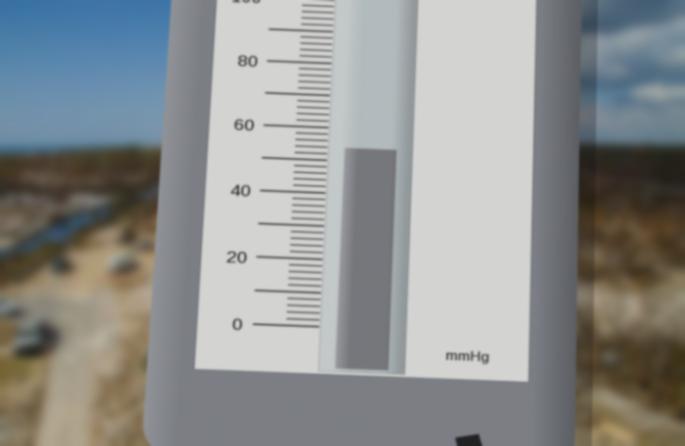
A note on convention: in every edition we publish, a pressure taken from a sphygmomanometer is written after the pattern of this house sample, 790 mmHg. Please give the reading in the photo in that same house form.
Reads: 54 mmHg
